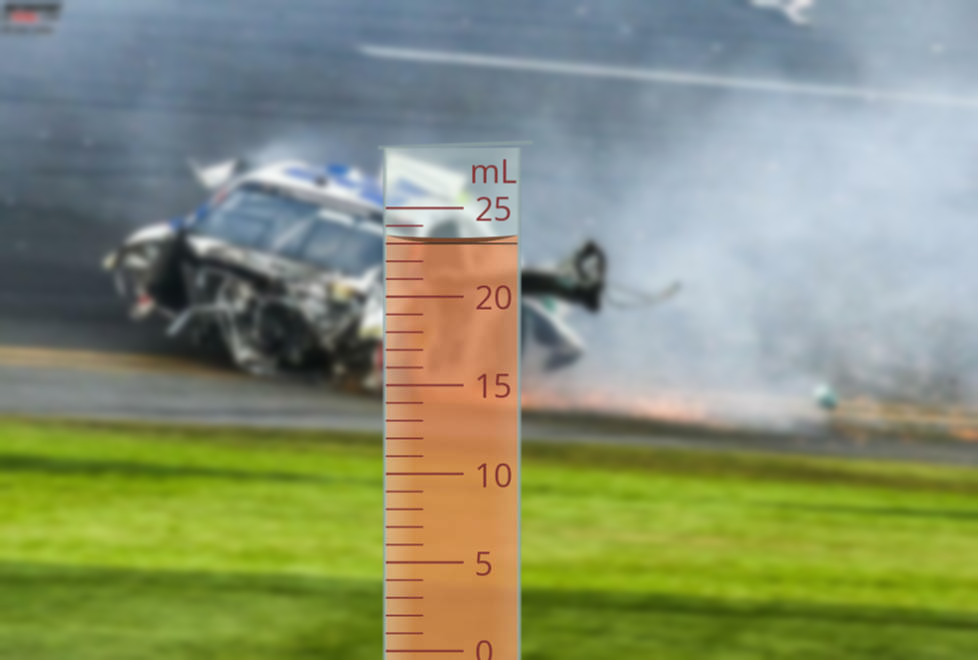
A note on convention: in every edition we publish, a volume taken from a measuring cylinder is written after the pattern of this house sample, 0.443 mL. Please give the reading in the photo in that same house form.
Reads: 23 mL
